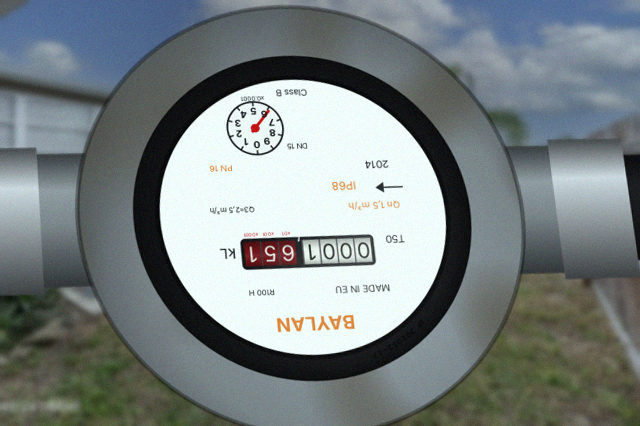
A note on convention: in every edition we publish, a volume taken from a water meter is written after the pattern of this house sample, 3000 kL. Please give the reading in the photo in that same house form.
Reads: 1.6516 kL
